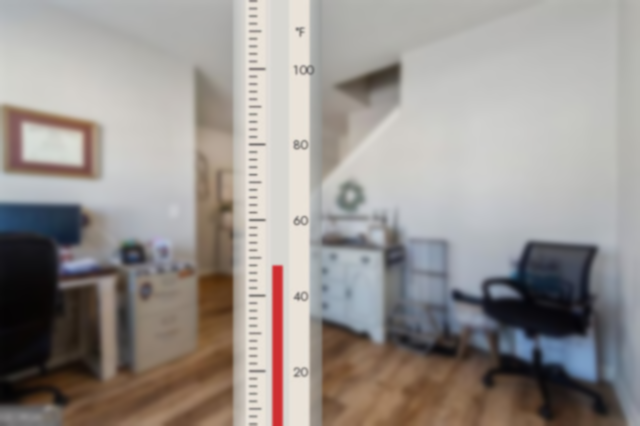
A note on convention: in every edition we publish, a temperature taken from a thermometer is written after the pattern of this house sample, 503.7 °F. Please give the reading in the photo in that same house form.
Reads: 48 °F
